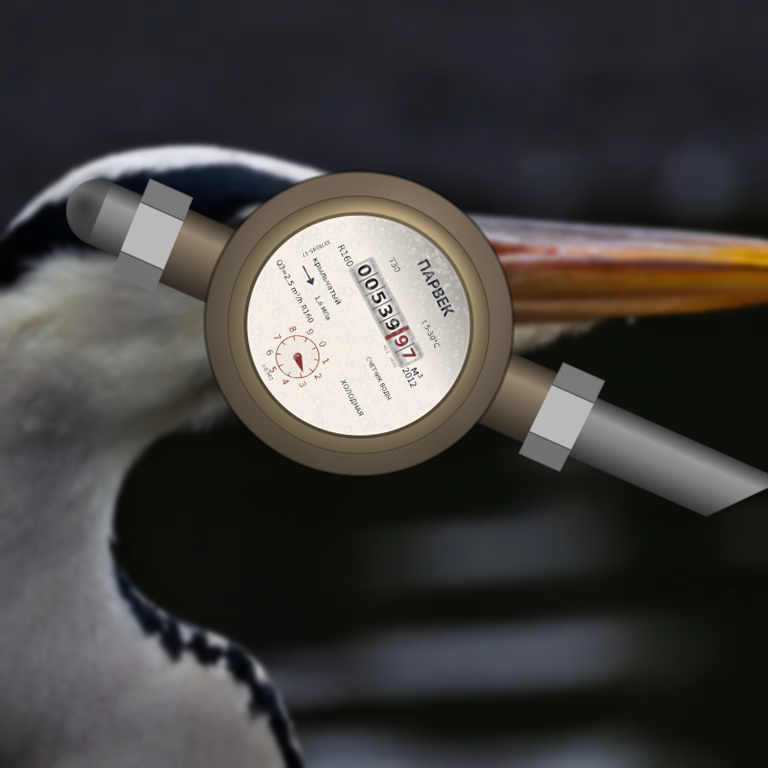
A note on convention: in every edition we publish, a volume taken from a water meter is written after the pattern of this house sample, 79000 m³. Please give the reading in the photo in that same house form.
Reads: 539.972 m³
